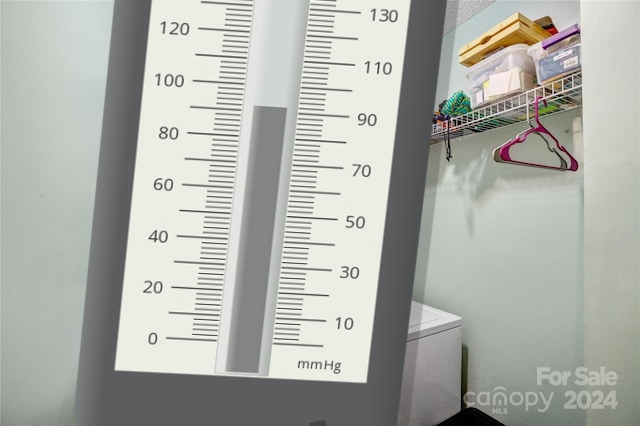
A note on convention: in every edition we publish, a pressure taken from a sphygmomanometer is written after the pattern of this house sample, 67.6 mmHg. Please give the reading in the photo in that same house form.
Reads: 92 mmHg
